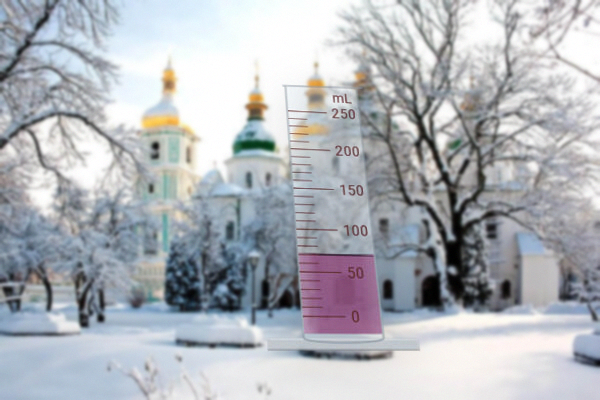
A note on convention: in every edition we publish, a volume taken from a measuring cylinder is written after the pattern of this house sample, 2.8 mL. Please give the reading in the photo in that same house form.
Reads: 70 mL
